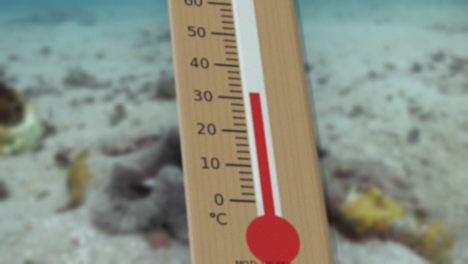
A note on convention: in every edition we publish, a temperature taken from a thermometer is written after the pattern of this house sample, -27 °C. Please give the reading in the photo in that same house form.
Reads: 32 °C
